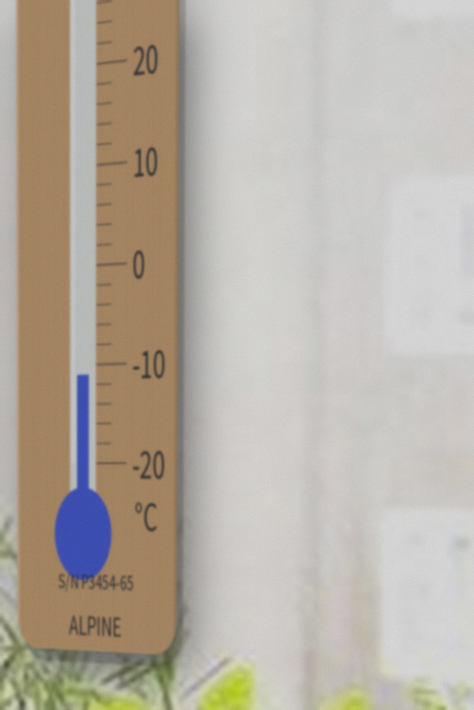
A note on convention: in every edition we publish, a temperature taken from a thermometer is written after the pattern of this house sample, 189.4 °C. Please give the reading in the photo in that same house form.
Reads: -11 °C
